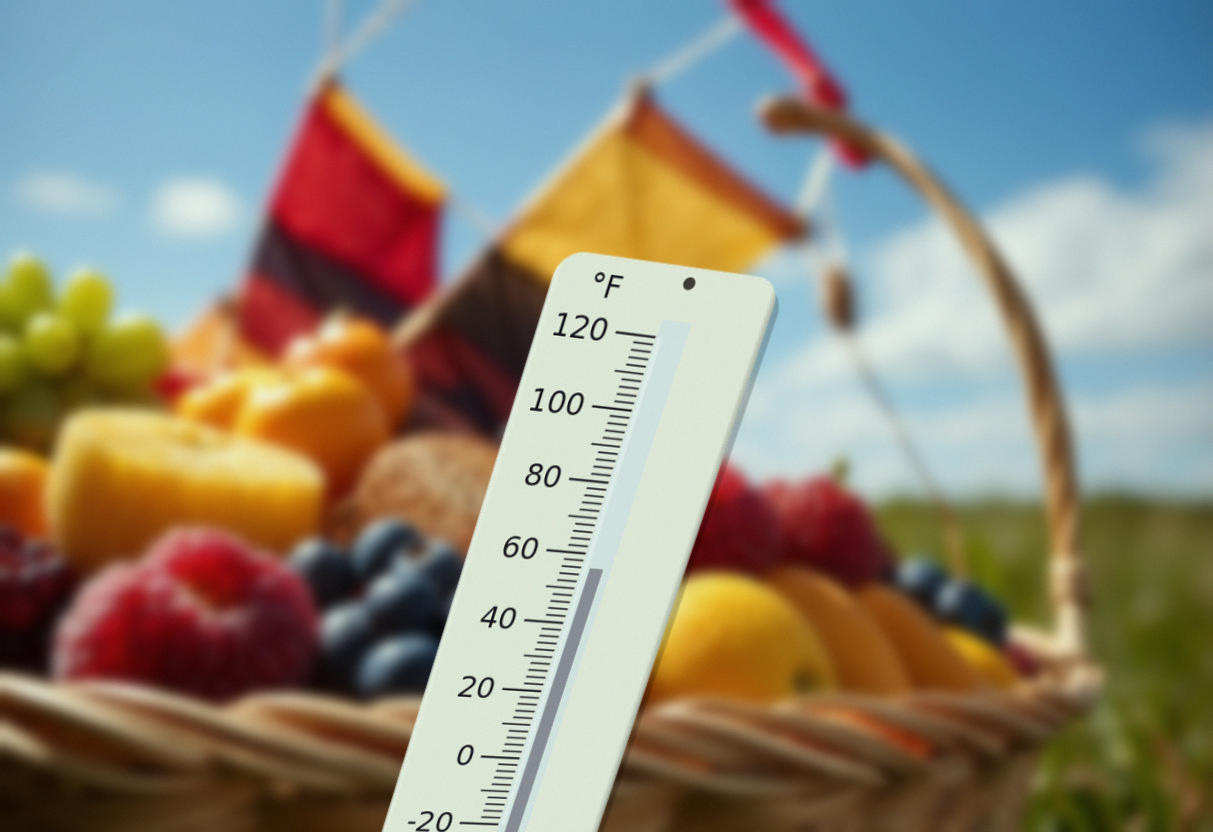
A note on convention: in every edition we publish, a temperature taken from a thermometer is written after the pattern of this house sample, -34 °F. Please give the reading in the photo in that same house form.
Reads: 56 °F
